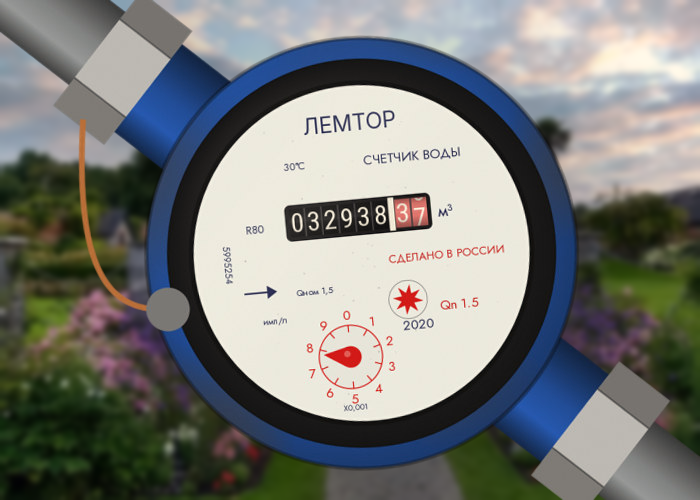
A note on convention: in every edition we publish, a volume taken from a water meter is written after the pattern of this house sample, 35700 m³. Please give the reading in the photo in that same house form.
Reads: 32938.367 m³
